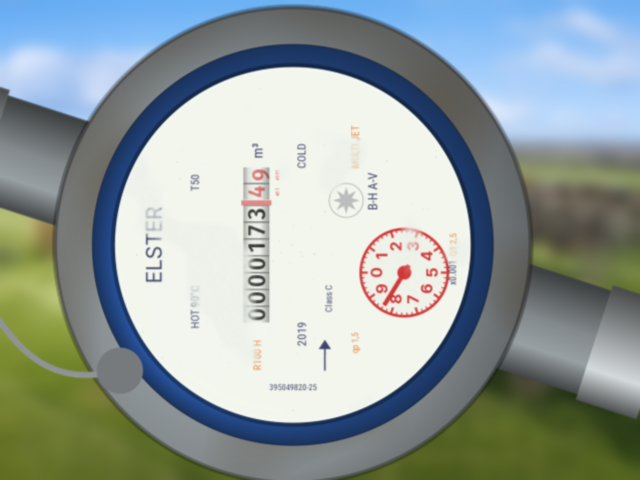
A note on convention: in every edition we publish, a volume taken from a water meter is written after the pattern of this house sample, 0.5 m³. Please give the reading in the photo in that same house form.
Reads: 173.488 m³
